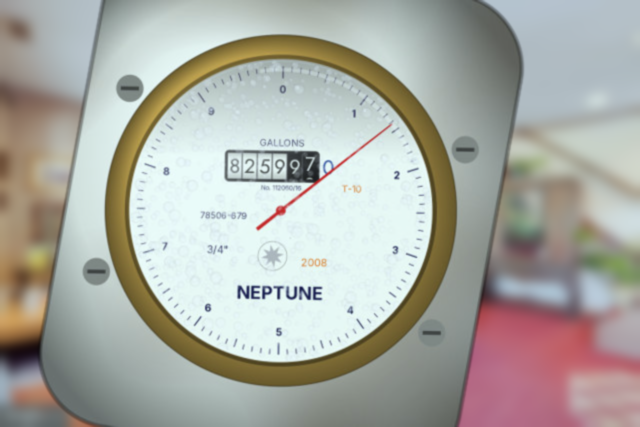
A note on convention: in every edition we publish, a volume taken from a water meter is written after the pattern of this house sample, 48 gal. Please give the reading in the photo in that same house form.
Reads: 8259971.4 gal
